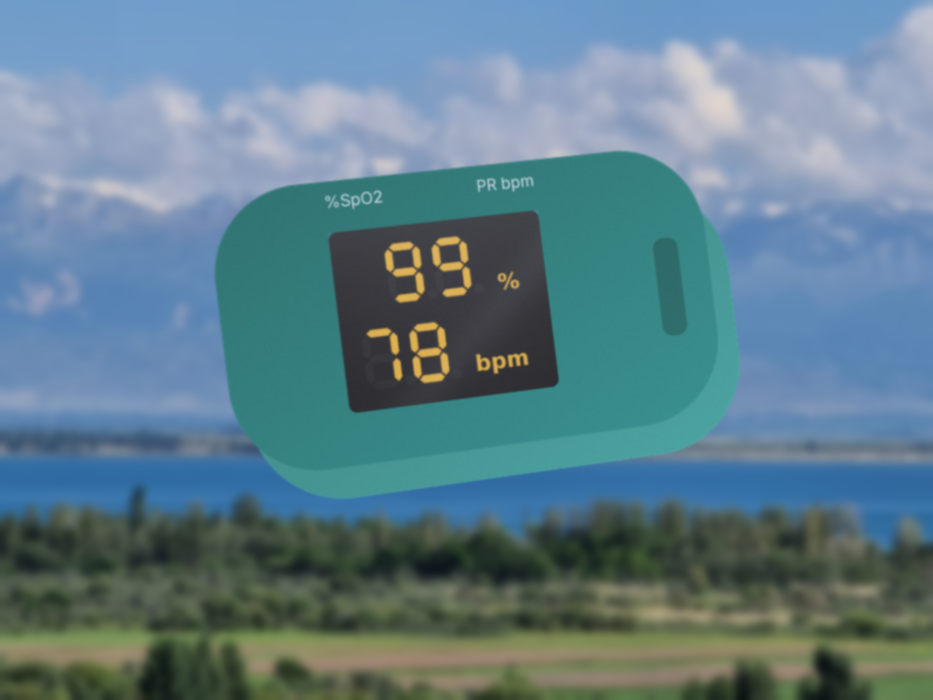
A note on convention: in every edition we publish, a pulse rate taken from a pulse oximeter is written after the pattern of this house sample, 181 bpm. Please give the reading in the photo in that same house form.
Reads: 78 bpm
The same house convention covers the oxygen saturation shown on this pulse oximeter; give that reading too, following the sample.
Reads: 99 %
